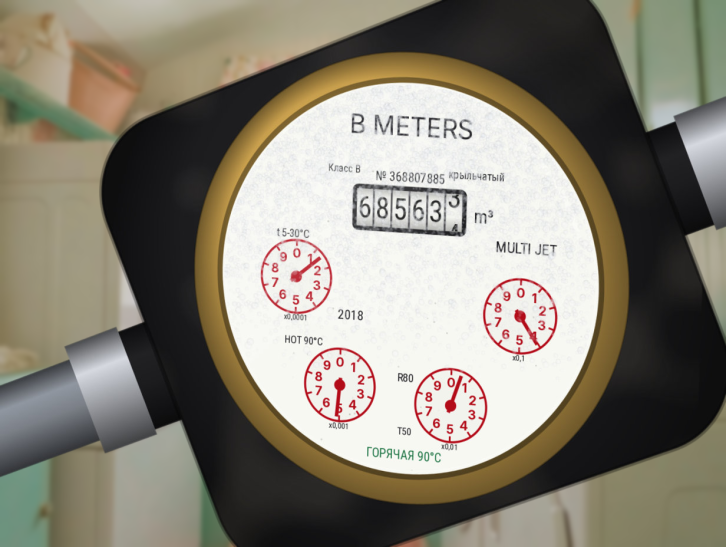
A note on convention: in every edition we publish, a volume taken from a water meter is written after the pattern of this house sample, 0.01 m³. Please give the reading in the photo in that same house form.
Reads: 685633.4051 m³
